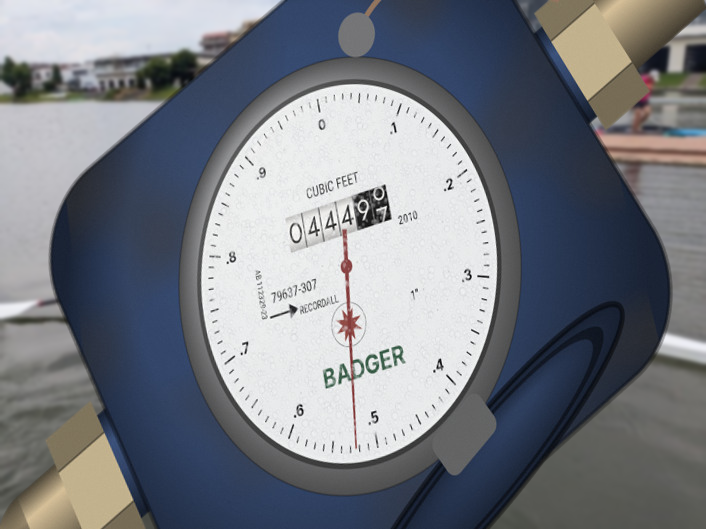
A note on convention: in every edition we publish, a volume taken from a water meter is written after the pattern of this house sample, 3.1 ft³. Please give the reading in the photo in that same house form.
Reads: 44496.52 ft³
